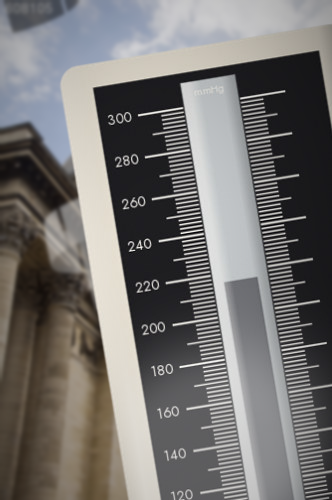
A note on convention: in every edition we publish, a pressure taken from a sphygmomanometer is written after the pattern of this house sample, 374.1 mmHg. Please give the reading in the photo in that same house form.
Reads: 216 mmHg
